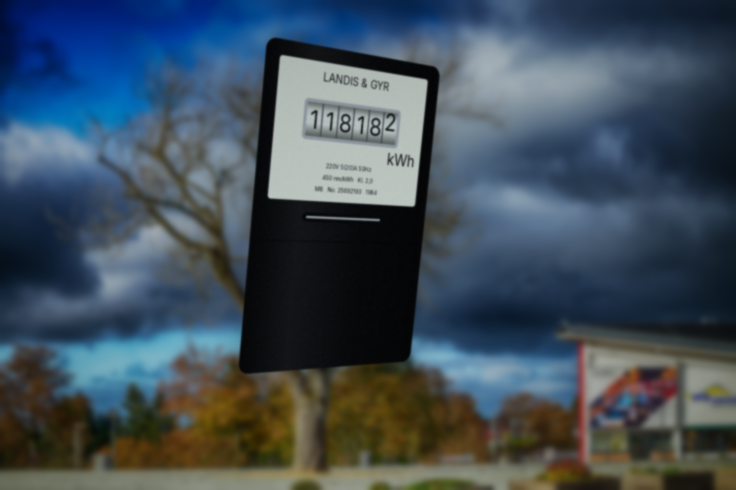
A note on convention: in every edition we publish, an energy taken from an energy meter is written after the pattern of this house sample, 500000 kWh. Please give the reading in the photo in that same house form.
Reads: 118182 kWh
